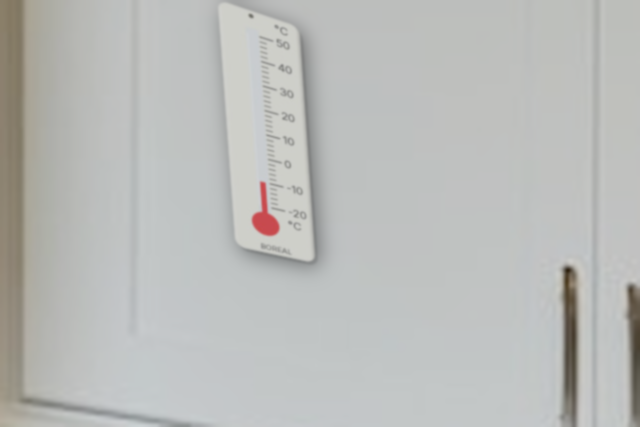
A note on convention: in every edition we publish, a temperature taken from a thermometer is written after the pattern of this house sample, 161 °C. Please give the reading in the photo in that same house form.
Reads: -10 °C
